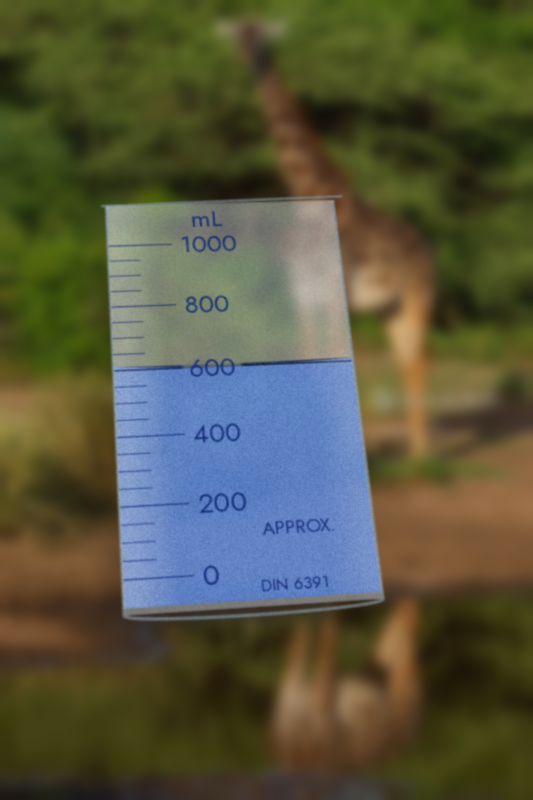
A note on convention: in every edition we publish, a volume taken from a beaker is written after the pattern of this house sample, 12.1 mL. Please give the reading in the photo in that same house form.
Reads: 600 mL
